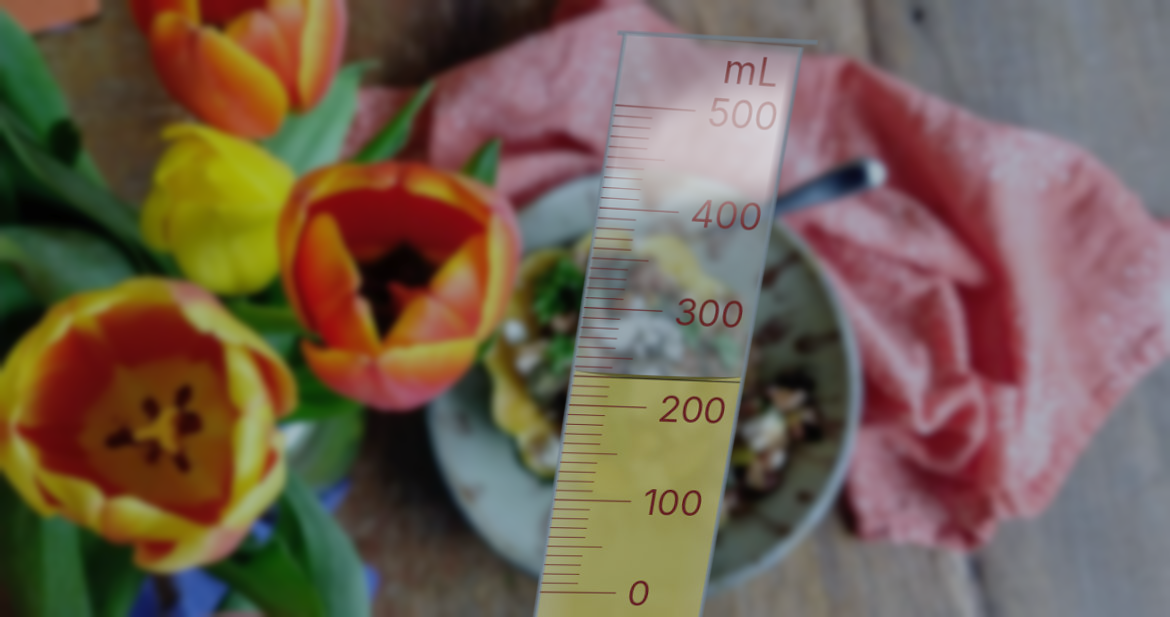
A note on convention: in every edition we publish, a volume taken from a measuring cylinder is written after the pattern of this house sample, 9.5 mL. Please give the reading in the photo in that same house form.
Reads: 230 mL
